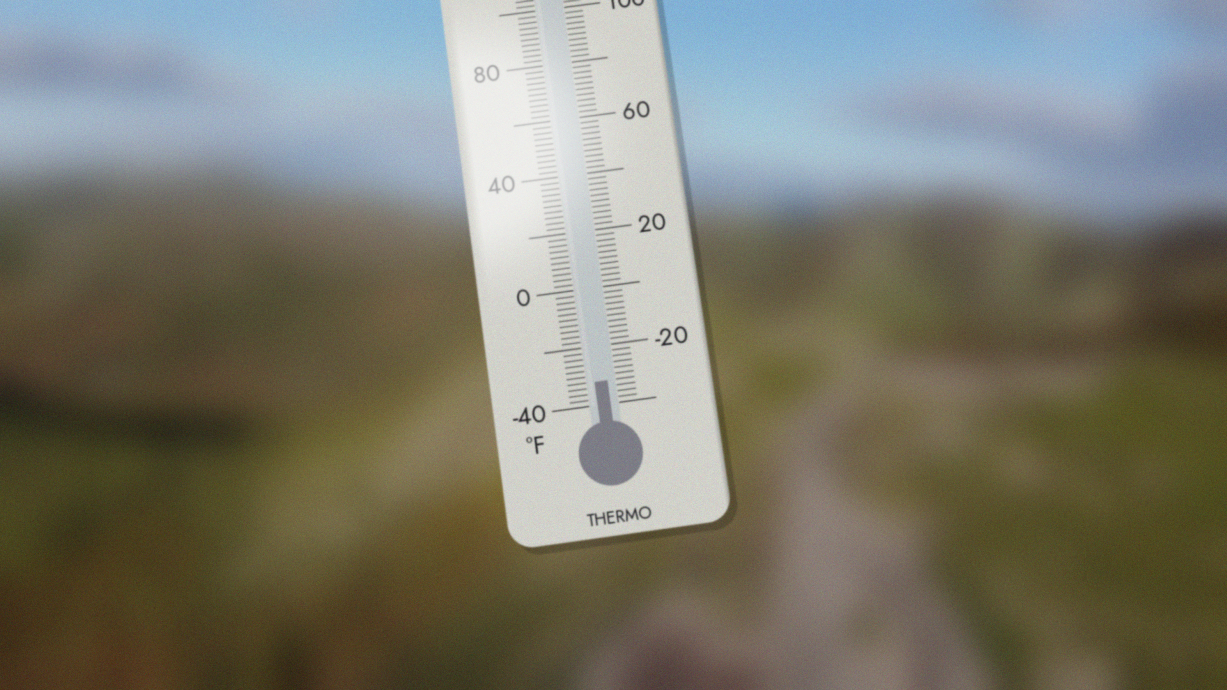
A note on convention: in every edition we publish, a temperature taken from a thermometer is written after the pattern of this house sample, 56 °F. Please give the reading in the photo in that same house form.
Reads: -32 °F
